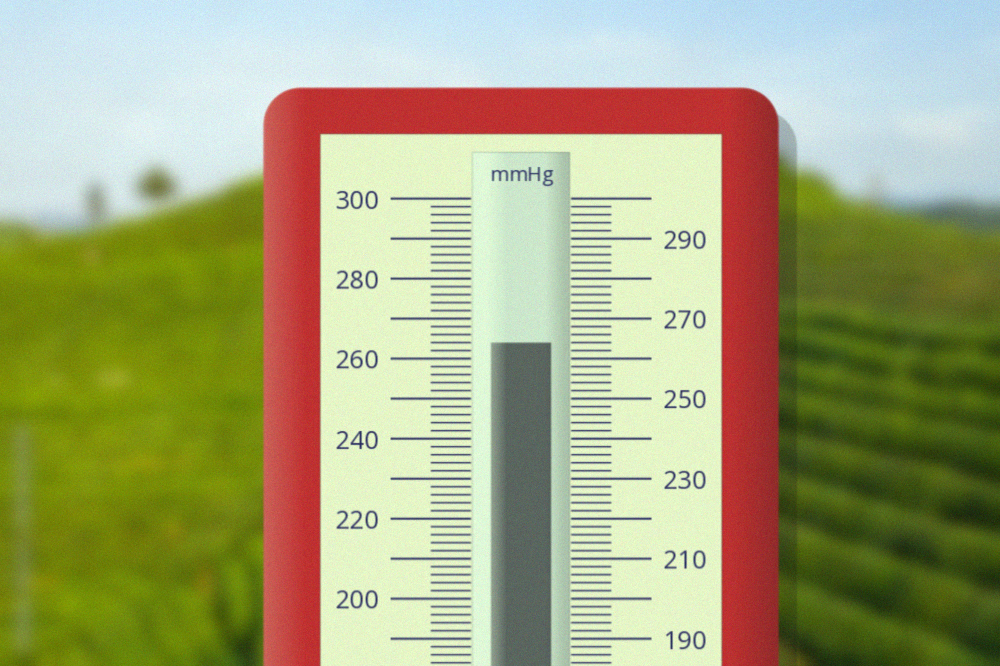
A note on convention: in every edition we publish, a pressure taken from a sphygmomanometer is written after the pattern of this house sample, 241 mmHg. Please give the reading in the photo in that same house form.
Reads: 264 mmHg
